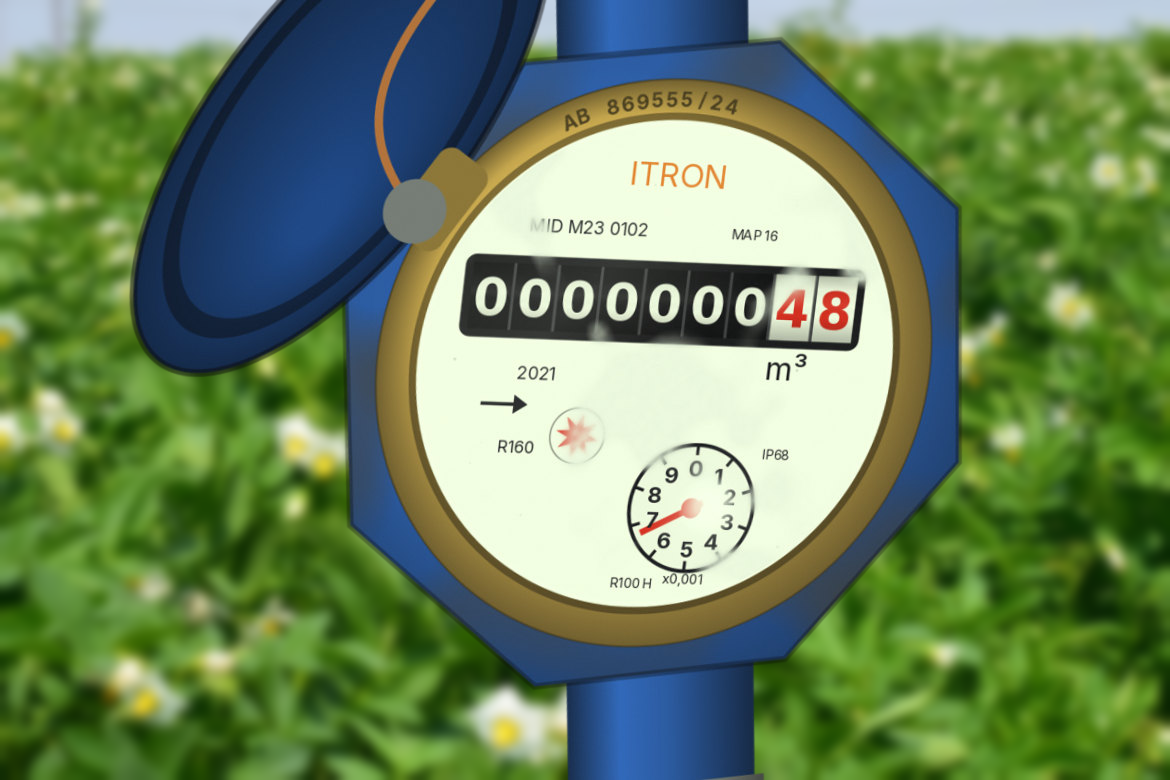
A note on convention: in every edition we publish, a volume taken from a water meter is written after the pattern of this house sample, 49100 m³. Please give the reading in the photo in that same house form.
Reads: 0.486 m³
